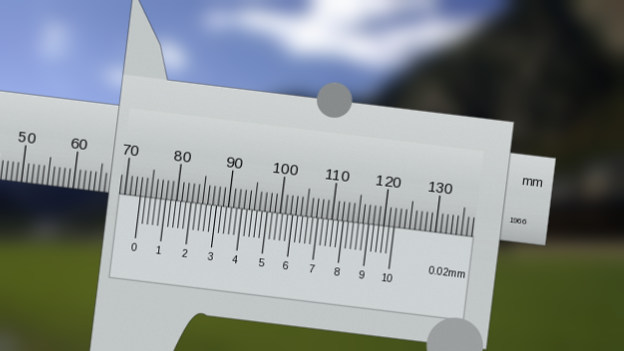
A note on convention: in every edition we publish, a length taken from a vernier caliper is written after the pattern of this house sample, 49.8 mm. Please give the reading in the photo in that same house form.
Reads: 73.0 mm
